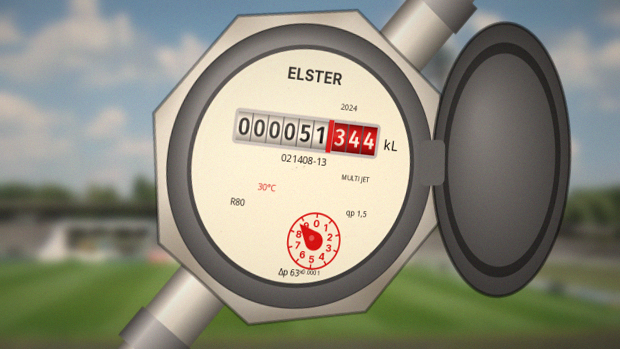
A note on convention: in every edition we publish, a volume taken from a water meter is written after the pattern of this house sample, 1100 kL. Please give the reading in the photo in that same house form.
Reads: 51.3448 kL
